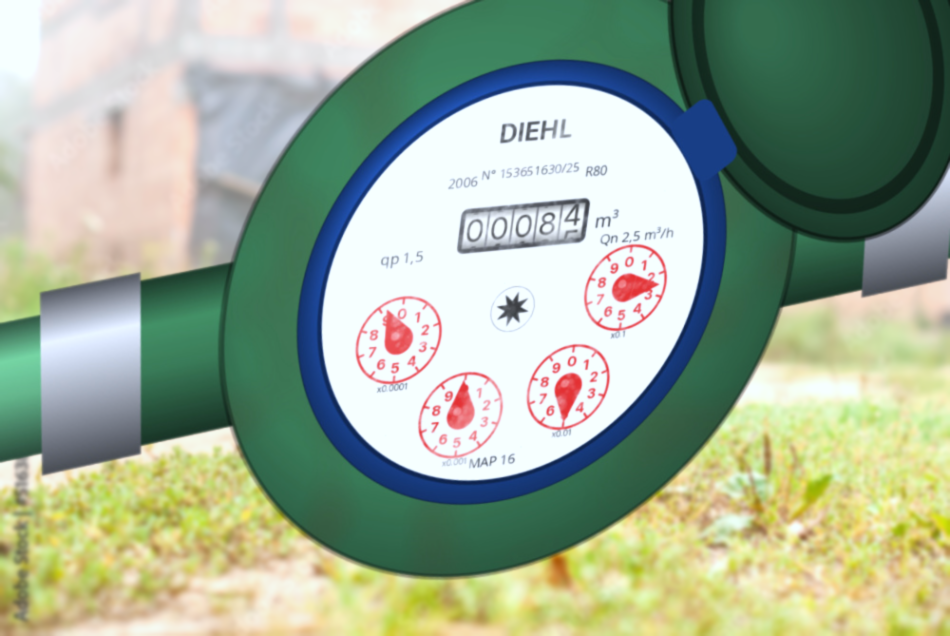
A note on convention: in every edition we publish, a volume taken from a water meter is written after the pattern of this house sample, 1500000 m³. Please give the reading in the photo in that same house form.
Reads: 84.2499 m³
